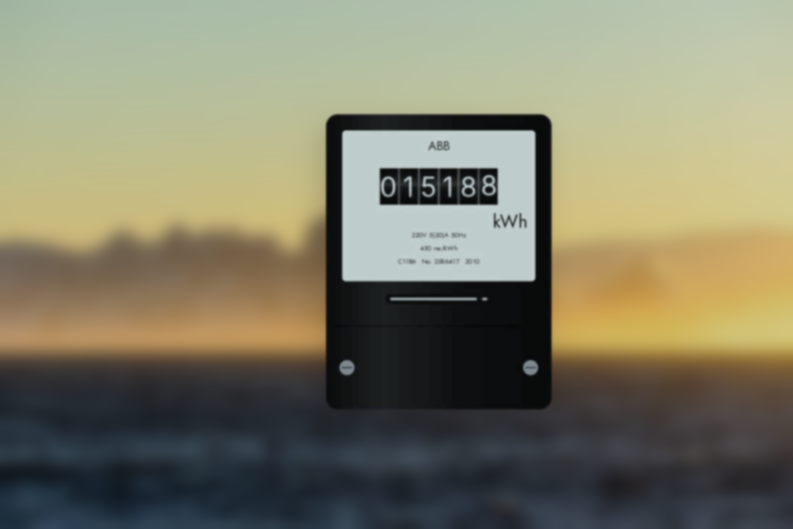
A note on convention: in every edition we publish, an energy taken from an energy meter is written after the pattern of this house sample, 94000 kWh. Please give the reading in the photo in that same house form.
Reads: 15188 kWh
